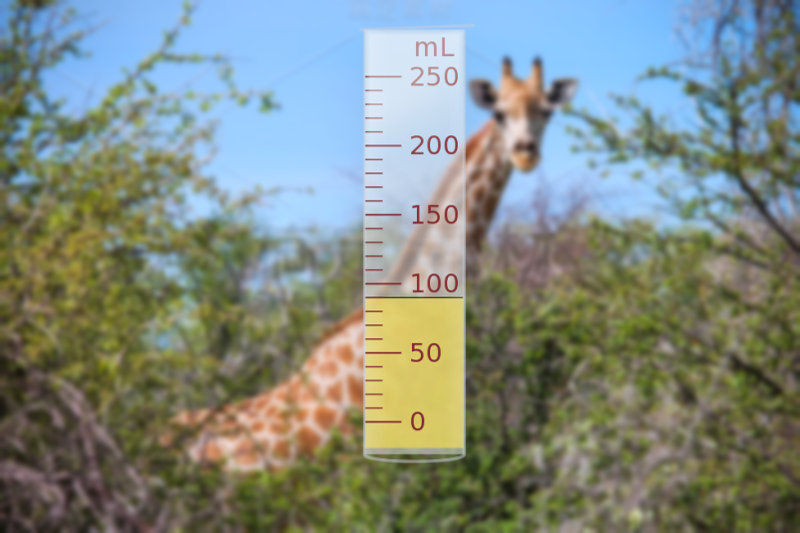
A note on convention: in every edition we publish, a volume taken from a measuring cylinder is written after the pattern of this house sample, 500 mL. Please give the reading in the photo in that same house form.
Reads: 90 mL
